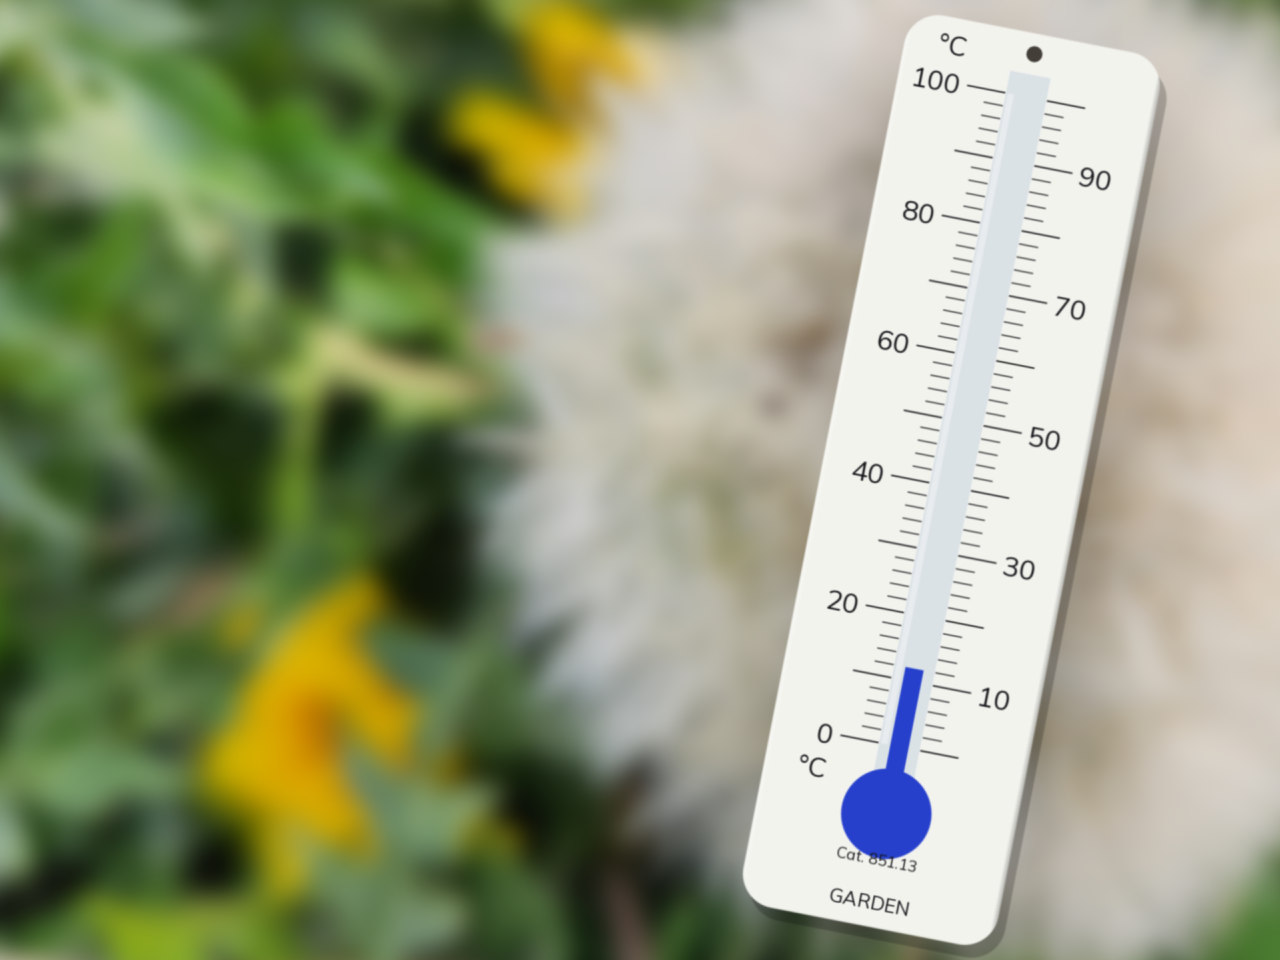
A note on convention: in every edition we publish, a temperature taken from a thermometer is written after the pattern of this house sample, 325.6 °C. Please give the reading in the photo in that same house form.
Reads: 12 °C
